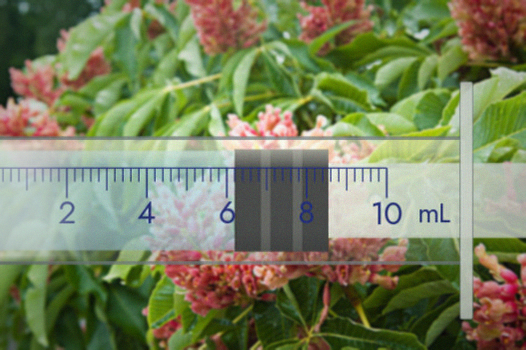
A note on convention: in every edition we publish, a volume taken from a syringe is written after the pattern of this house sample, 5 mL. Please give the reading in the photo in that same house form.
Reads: 6.2 mL
